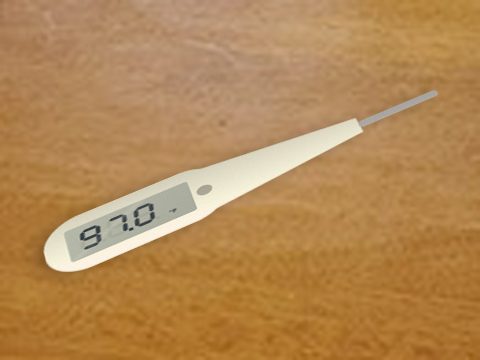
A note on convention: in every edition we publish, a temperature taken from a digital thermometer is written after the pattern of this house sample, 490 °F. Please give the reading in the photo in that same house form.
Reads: 97.0 °F
